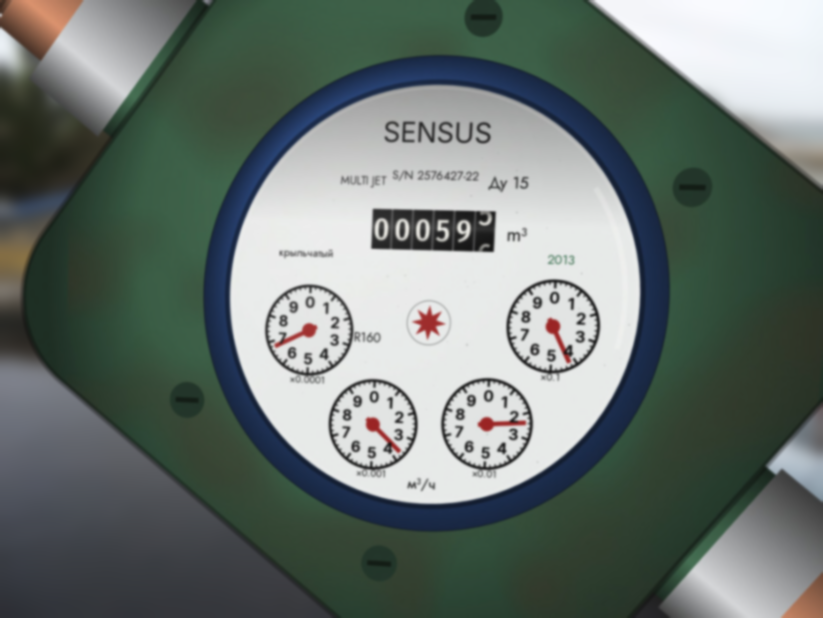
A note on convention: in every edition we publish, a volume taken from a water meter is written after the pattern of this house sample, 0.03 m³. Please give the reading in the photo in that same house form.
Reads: 595.4236 m³
